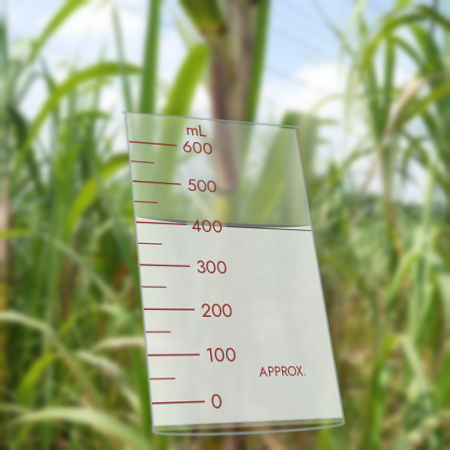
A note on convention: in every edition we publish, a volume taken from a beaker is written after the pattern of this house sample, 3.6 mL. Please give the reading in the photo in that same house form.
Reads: 400 mL
